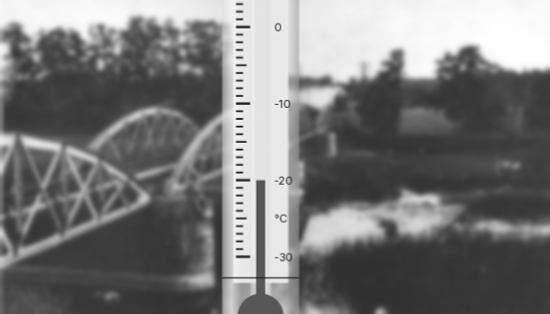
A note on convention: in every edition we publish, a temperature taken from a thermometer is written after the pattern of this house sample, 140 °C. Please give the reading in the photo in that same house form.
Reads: -20 °C
